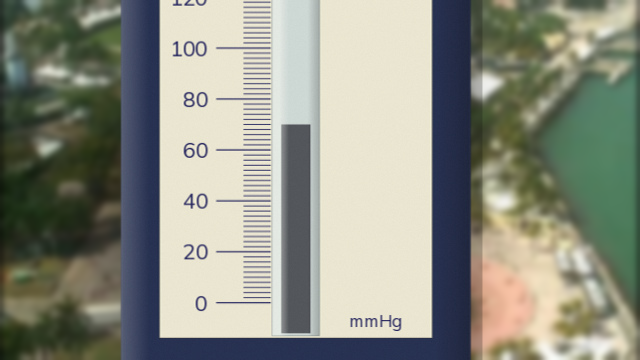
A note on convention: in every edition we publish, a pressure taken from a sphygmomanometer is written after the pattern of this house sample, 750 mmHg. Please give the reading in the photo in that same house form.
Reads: 70 mmHg
